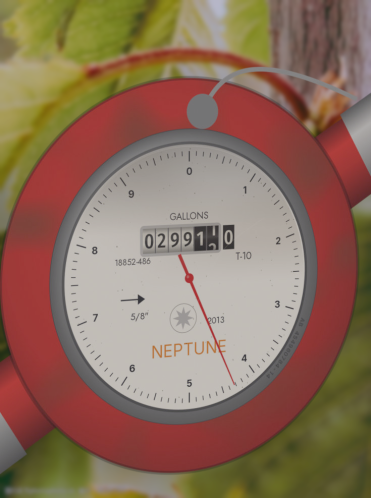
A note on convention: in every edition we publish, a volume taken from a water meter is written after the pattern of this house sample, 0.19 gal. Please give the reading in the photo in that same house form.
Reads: 299114.3 gal
